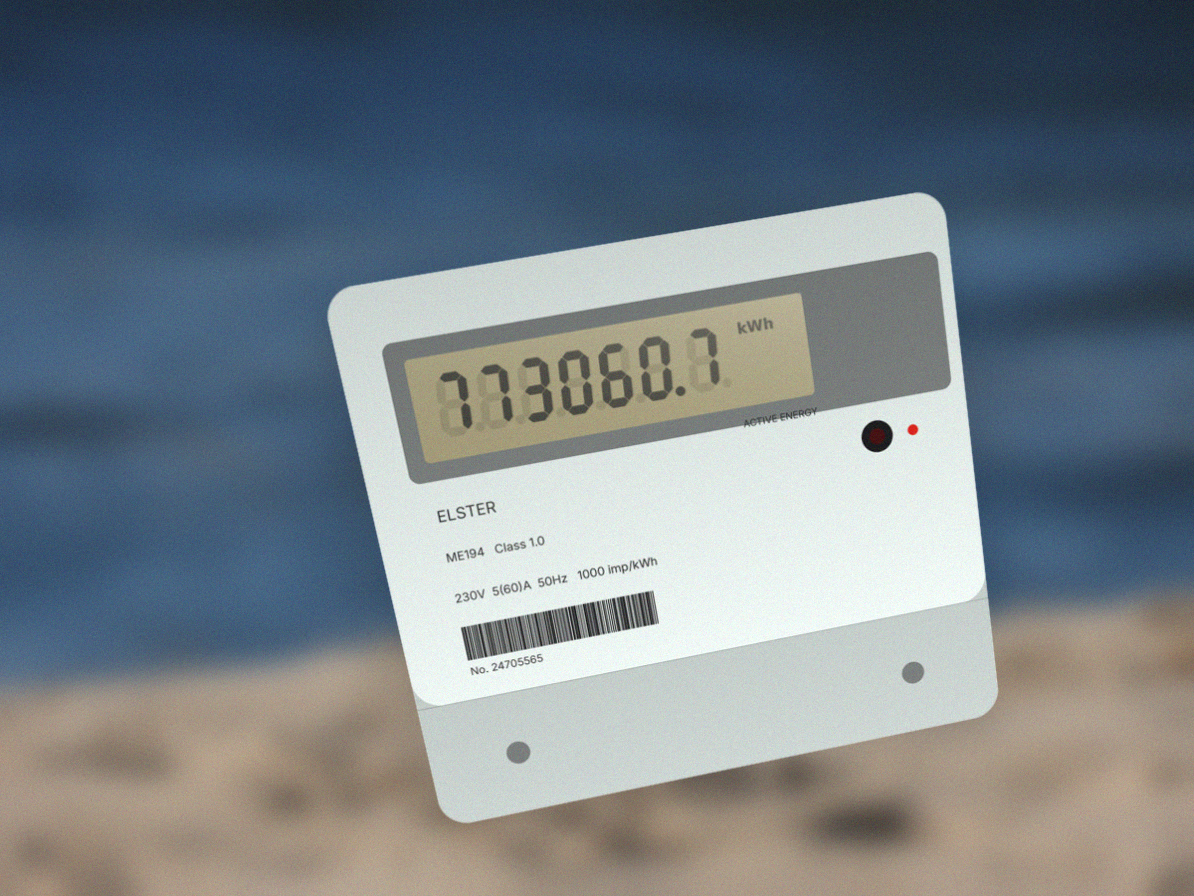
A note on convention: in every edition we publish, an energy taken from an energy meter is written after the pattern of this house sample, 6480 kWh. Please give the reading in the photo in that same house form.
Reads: 773060.7 kWh
